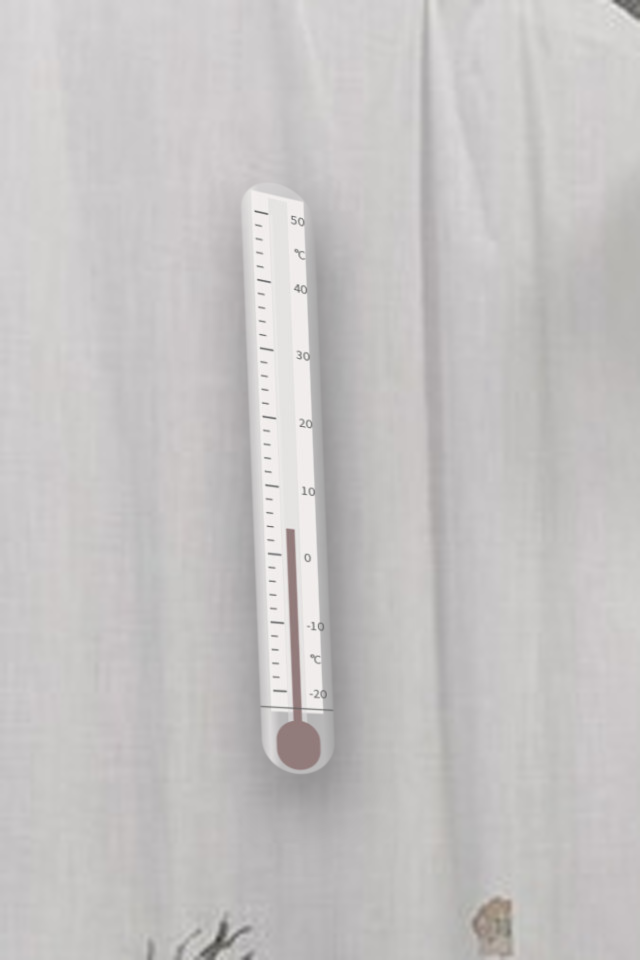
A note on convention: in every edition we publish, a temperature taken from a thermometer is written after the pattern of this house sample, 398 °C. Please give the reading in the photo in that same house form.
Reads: 4 °C
